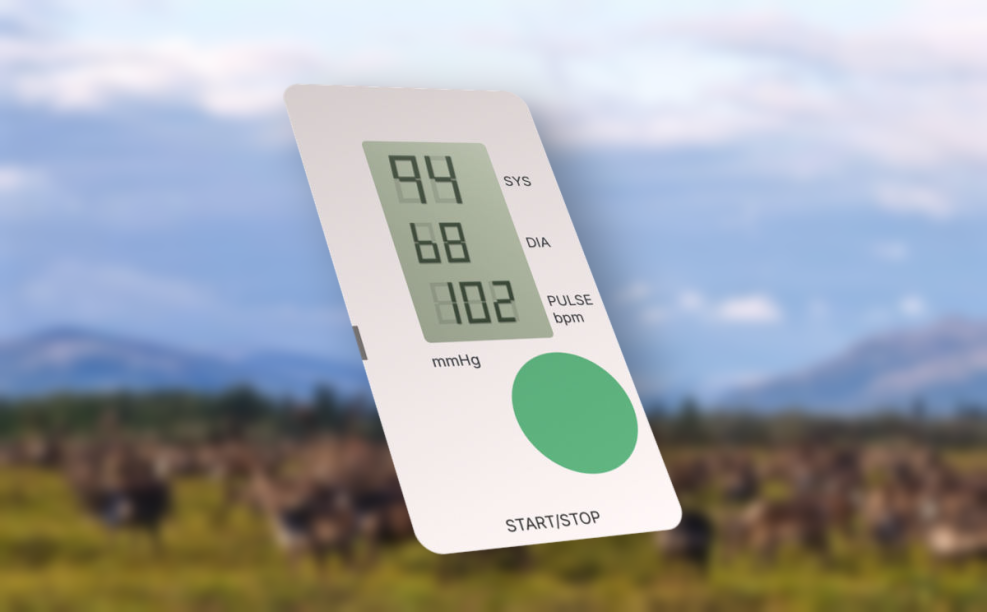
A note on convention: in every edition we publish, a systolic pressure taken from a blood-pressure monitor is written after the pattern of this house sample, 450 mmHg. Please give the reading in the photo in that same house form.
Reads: 94 mmHg
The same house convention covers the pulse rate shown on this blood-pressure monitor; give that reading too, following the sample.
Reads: 102 bpm
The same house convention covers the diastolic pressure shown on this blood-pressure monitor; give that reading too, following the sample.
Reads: 68 mmHg
